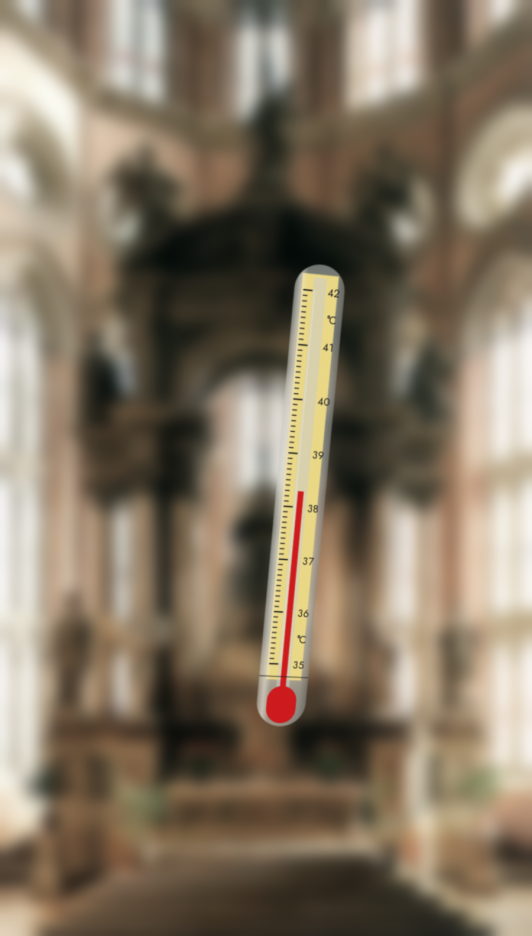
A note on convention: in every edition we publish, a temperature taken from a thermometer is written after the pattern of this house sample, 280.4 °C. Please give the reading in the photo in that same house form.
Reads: 38.3 °C
